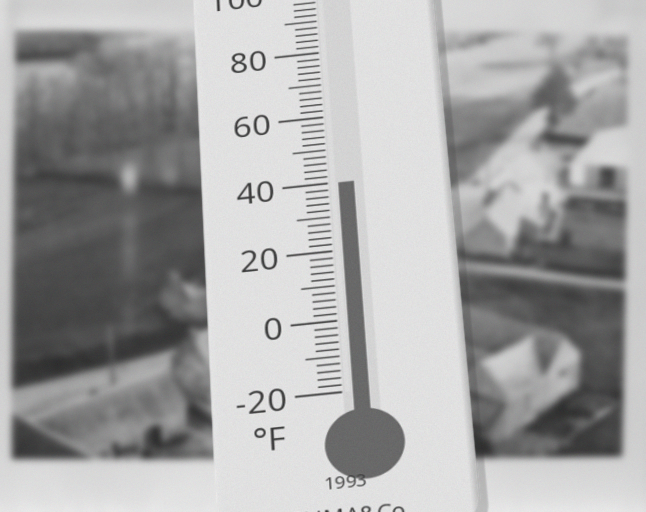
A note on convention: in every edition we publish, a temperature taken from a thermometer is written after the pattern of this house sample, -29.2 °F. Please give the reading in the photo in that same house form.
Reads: 40 °F
